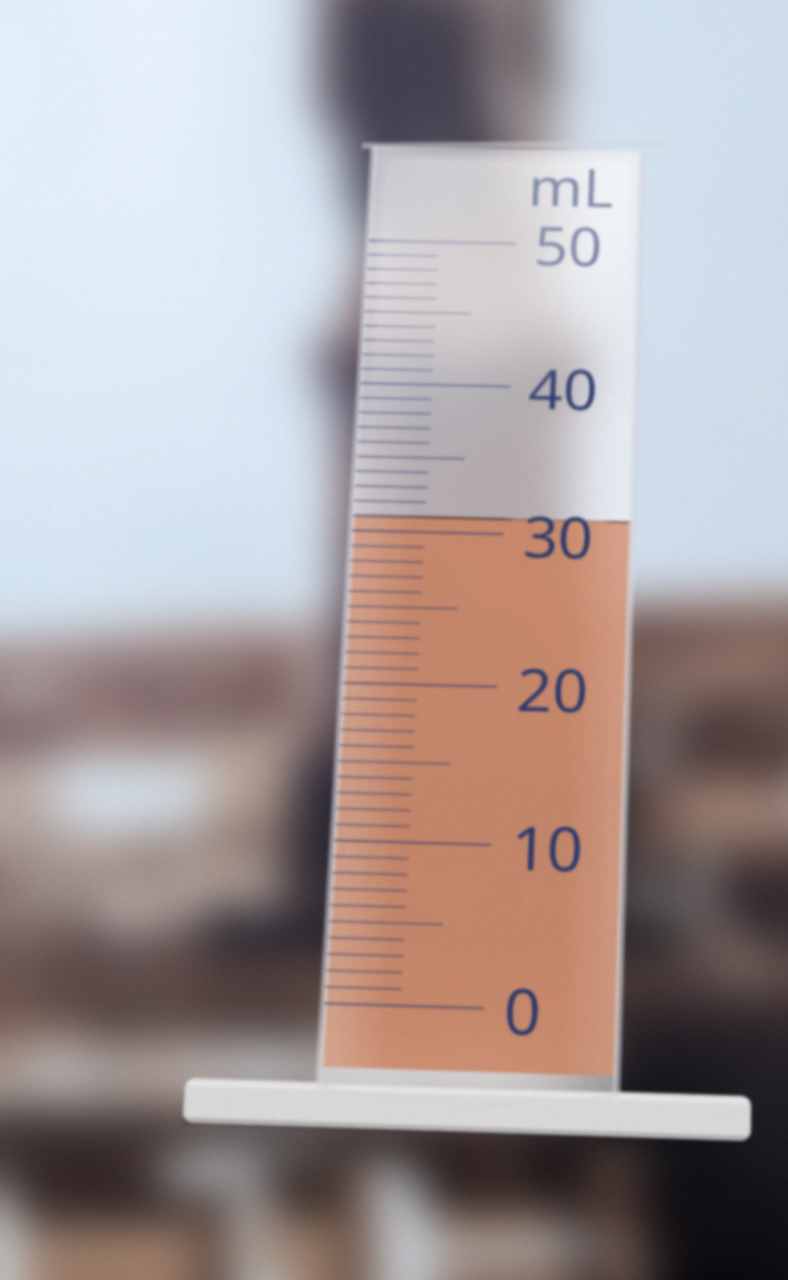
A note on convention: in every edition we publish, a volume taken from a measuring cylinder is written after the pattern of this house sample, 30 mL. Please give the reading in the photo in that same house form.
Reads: 31 mL
